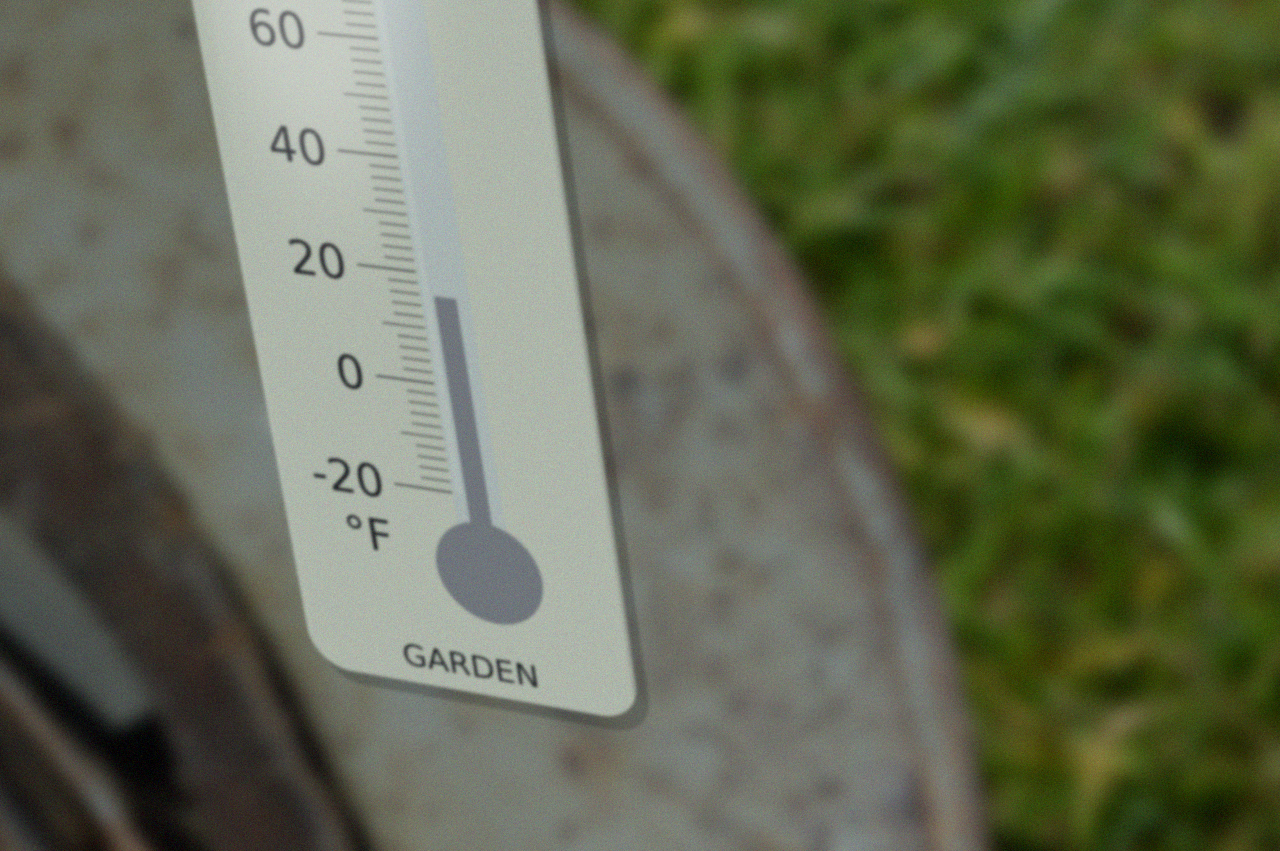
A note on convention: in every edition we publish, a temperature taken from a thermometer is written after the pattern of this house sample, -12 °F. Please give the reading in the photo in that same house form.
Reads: 16 °F
